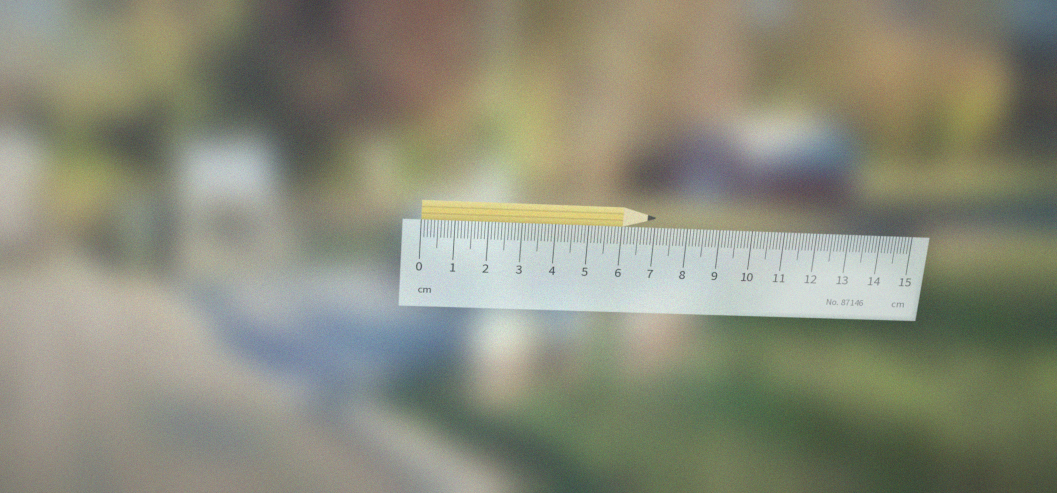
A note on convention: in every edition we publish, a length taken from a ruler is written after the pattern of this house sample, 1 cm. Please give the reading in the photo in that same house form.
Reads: 7 cm
